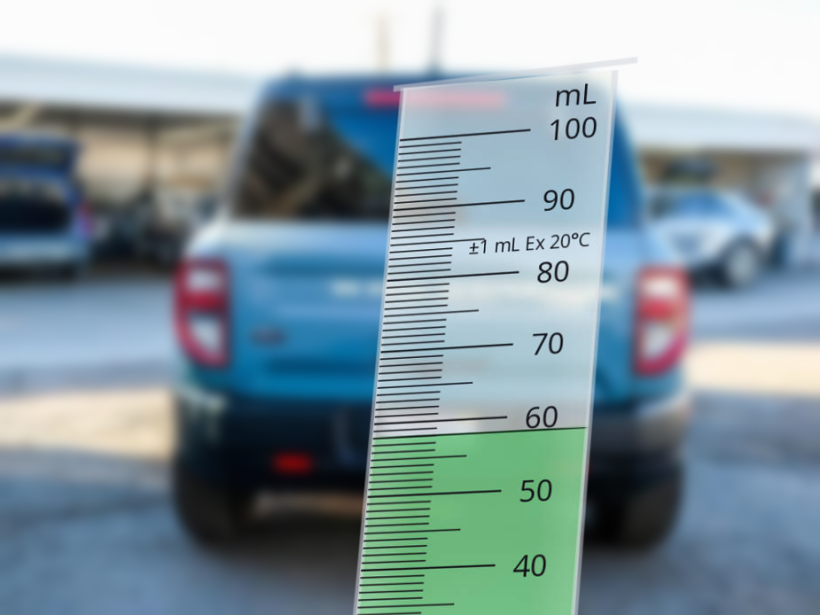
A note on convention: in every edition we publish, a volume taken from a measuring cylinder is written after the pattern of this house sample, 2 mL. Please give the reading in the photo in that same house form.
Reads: 58 mL
